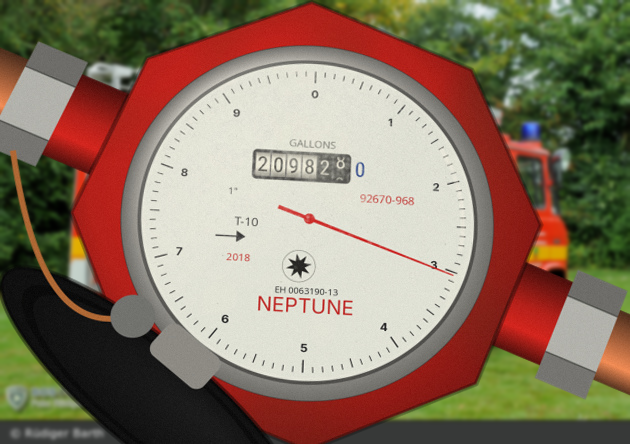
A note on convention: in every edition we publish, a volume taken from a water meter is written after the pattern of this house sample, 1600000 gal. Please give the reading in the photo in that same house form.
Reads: 2098283.0 gal
